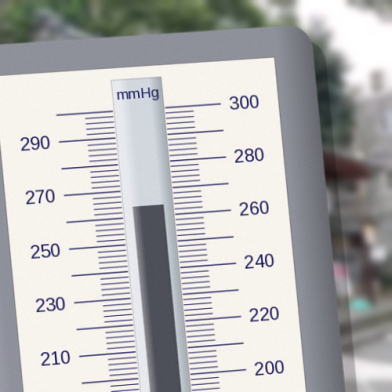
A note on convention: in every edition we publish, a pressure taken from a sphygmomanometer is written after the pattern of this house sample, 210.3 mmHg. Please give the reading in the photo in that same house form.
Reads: 264 mmHg
